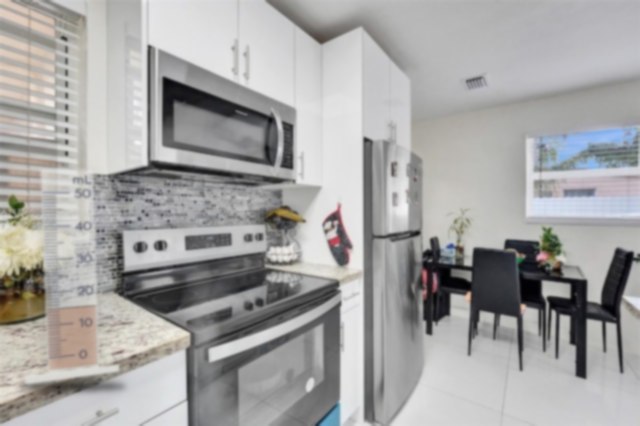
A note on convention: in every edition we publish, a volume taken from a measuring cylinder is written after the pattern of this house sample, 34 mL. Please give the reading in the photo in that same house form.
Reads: 15 mL
